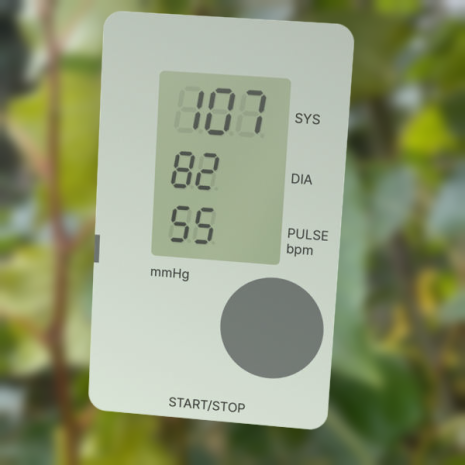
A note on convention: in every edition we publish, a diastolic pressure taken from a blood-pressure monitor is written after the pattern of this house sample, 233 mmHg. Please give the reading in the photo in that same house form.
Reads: 82 mmHg
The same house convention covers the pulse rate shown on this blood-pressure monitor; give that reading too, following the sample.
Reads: 55 bpm
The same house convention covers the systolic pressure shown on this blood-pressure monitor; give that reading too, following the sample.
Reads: 107 mmHg
